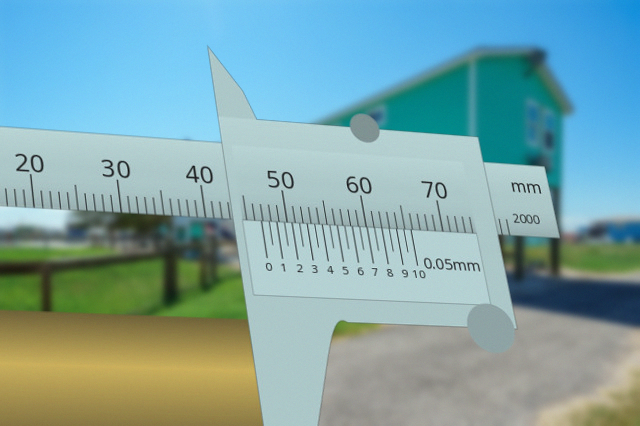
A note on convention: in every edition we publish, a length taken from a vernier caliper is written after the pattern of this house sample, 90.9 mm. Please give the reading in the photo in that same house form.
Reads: 46.8 mm
